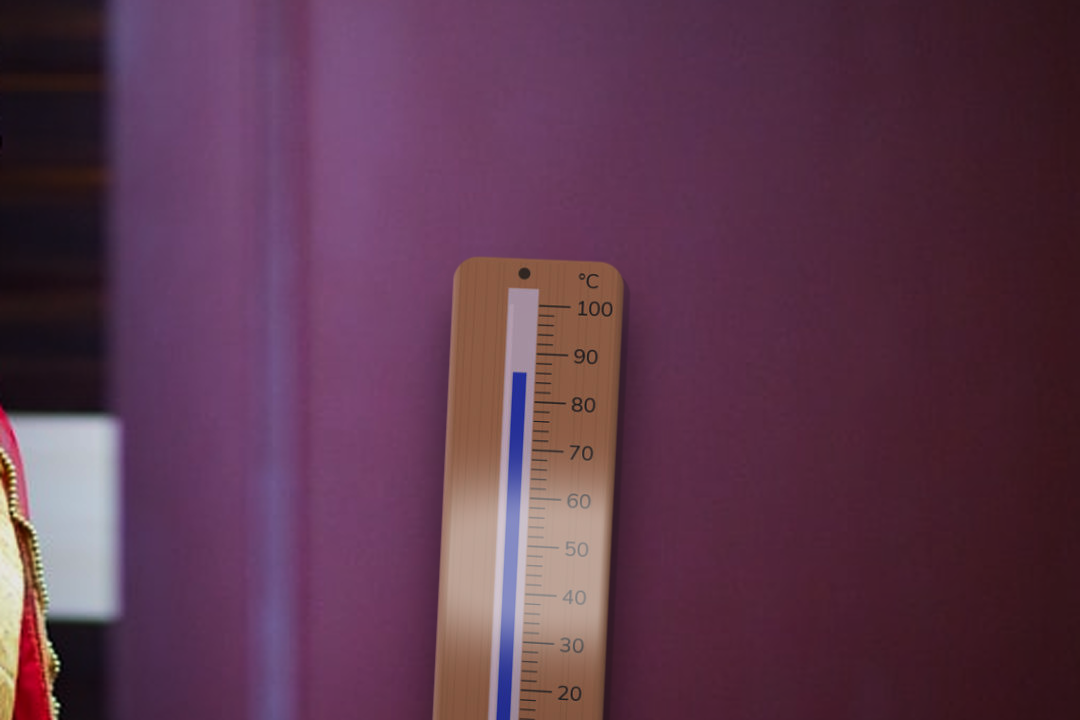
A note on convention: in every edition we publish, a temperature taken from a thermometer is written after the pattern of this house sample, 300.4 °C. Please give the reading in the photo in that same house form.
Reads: 86 °C
